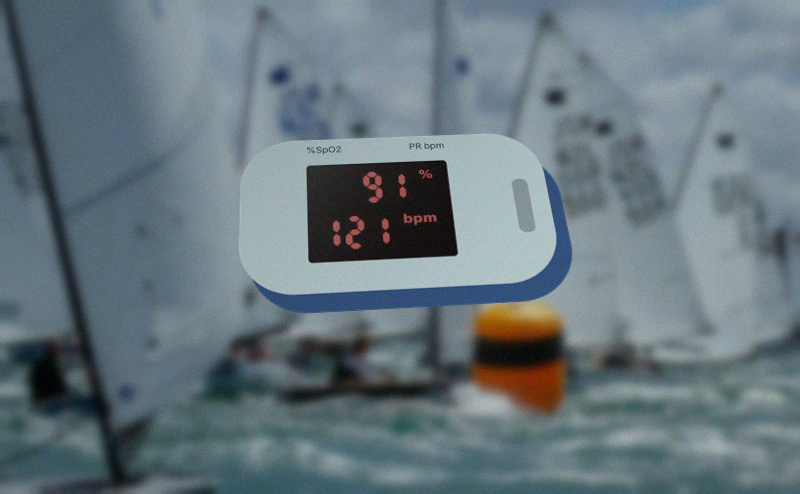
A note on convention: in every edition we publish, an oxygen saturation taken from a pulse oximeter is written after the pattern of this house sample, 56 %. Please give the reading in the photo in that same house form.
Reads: 91 %
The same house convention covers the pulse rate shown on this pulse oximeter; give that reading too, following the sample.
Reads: 121 bpm
